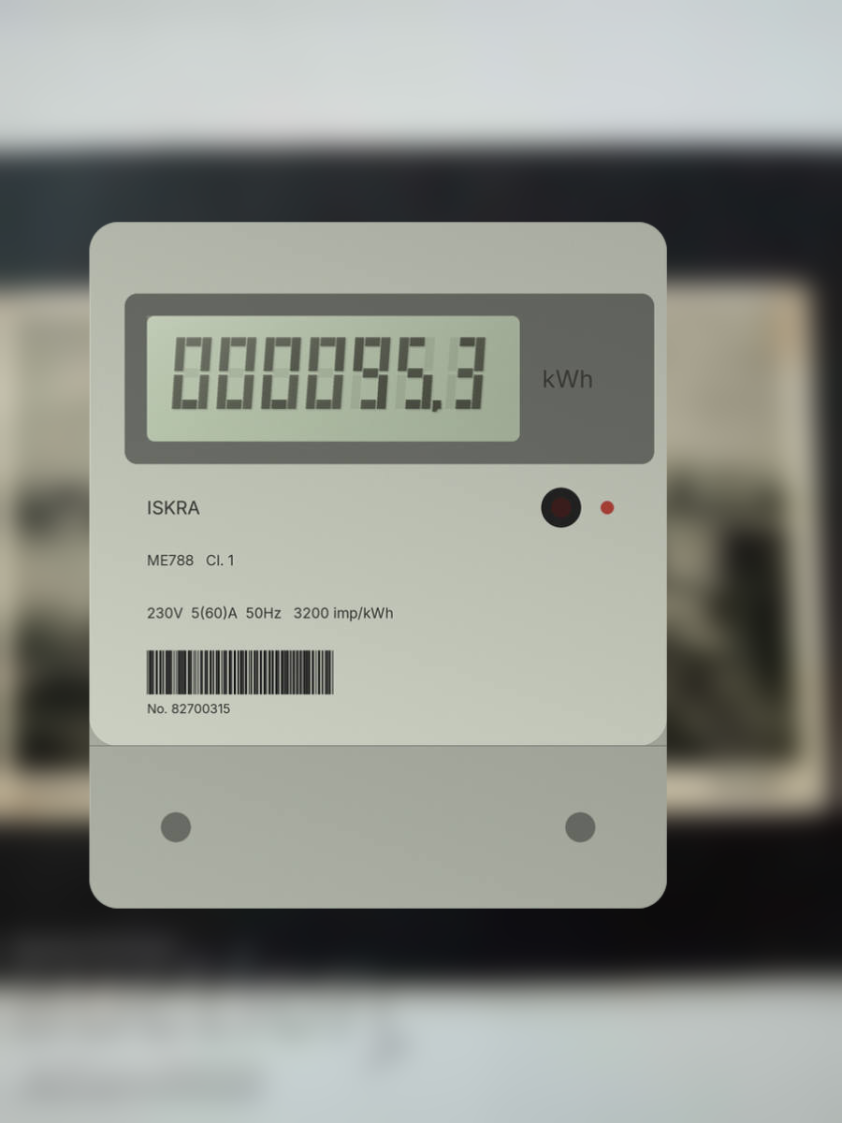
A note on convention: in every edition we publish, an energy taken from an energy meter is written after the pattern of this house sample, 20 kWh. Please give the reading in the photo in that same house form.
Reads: 95.3 kWh
